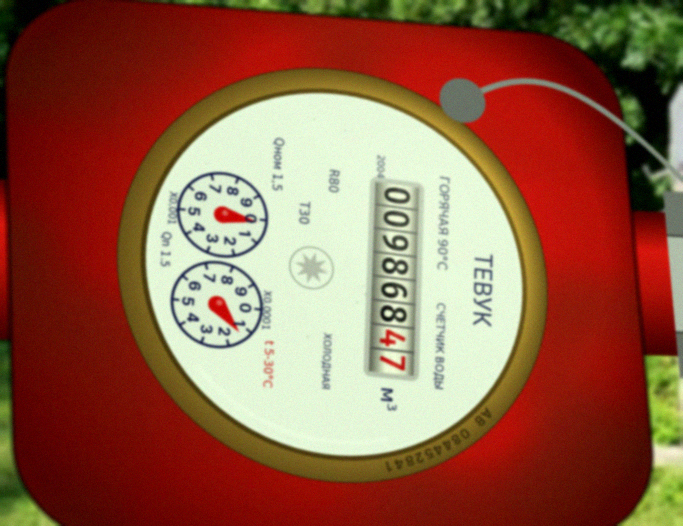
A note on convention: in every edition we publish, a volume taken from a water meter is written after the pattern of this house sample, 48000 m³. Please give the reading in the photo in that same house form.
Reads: 9868.4701 m³
